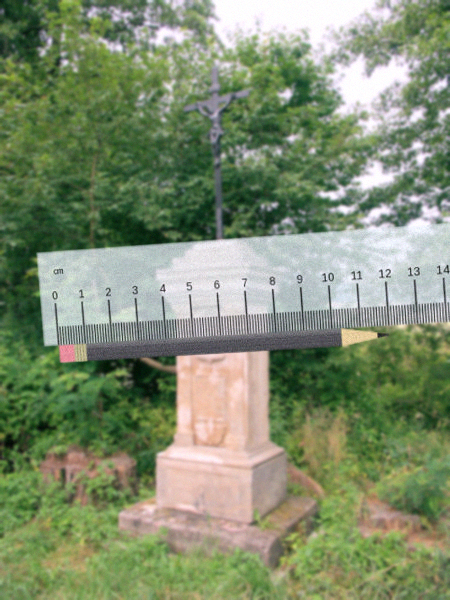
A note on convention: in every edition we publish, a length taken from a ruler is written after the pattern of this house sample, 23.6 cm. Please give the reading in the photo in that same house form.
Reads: 12 cm
